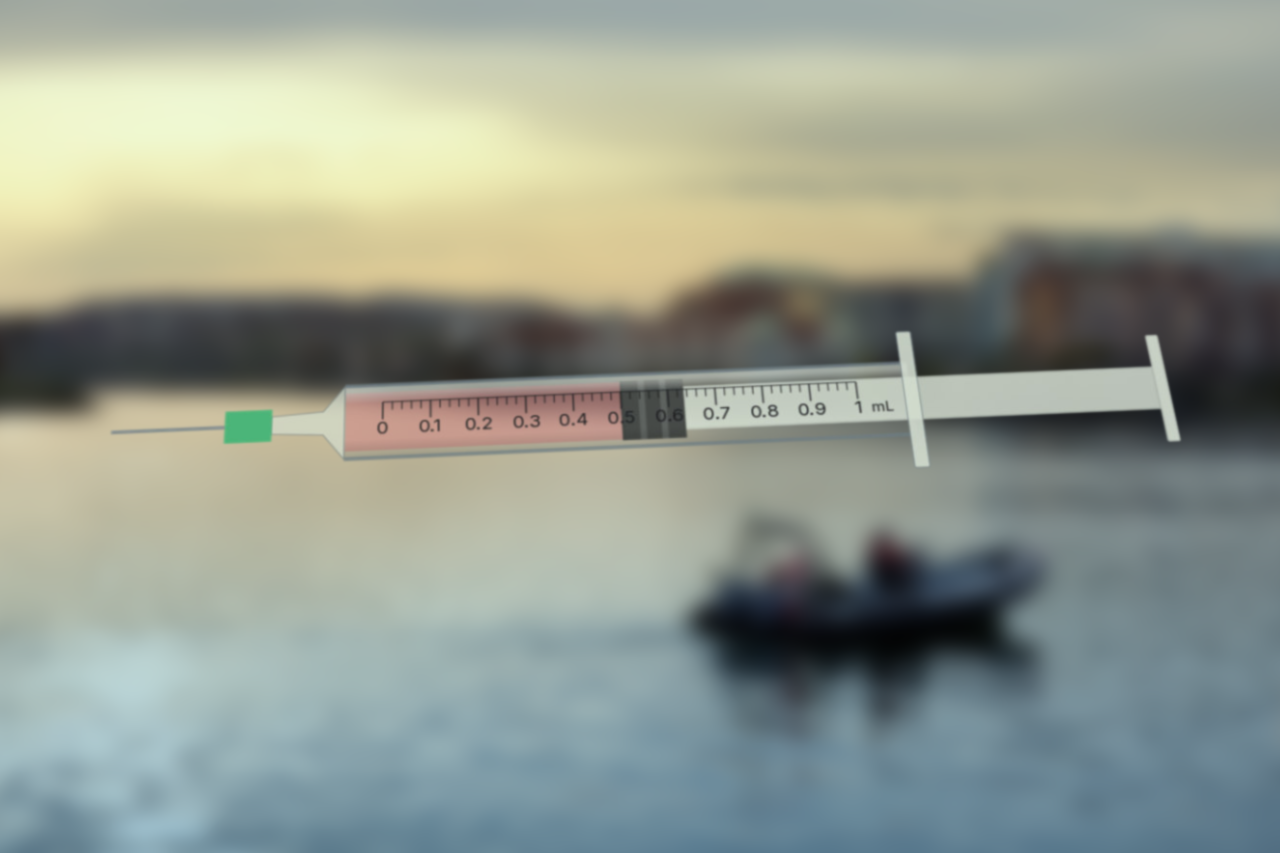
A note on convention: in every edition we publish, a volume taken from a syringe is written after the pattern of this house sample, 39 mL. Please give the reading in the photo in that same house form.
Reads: 0.5 mL
